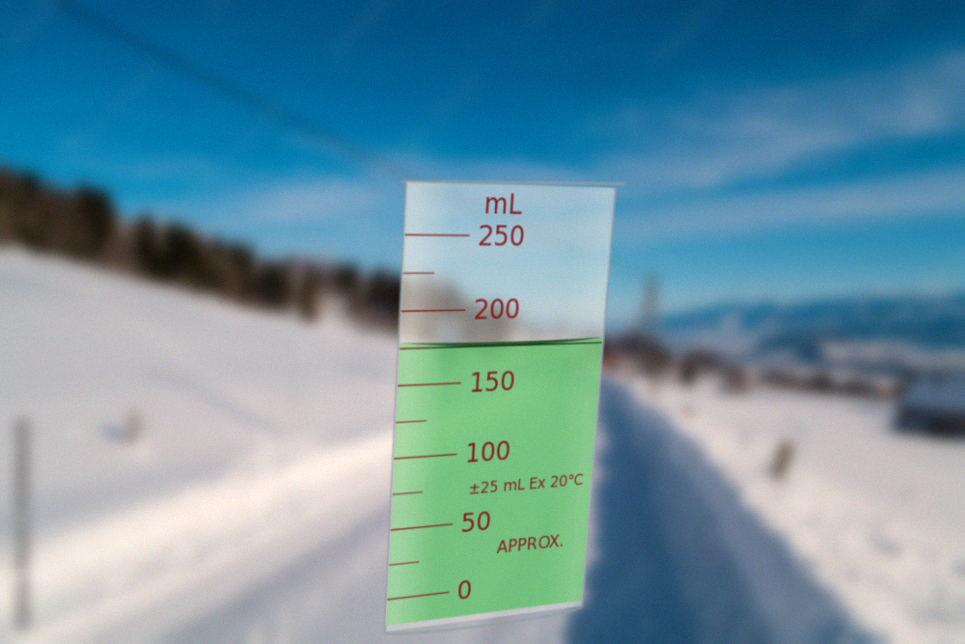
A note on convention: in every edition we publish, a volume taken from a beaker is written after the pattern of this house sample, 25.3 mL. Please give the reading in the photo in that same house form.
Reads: 175 mL
